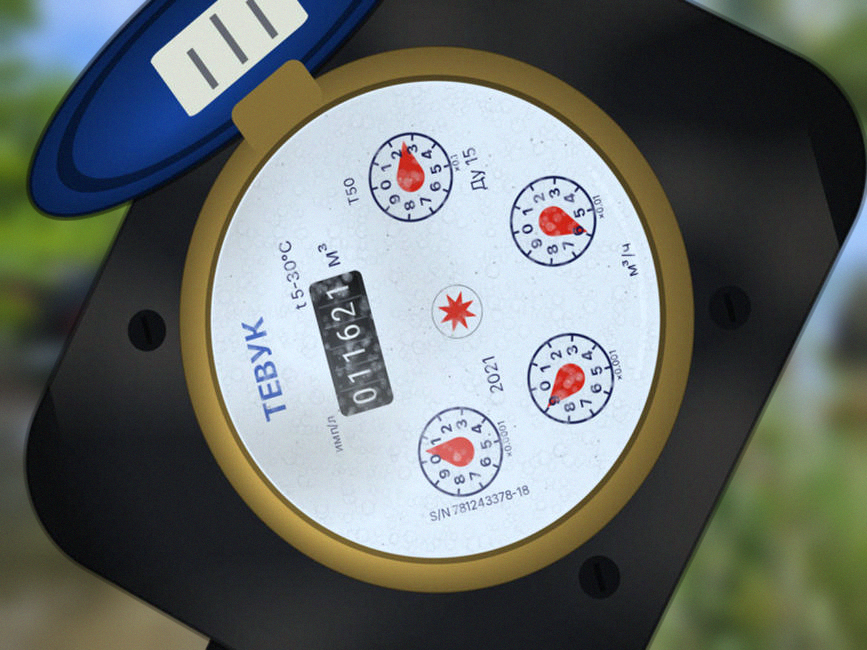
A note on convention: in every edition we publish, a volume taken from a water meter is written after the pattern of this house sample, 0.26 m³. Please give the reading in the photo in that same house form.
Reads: 11621.2590 m³
